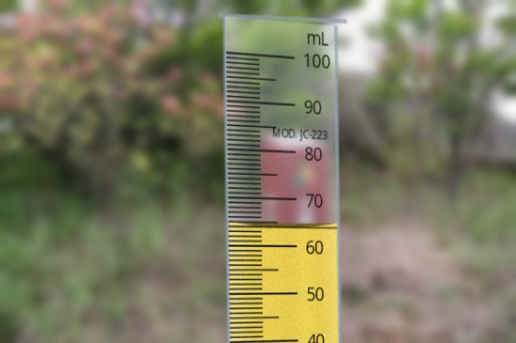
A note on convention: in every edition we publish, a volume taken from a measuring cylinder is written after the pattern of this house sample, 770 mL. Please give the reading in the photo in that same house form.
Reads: 64 mL
